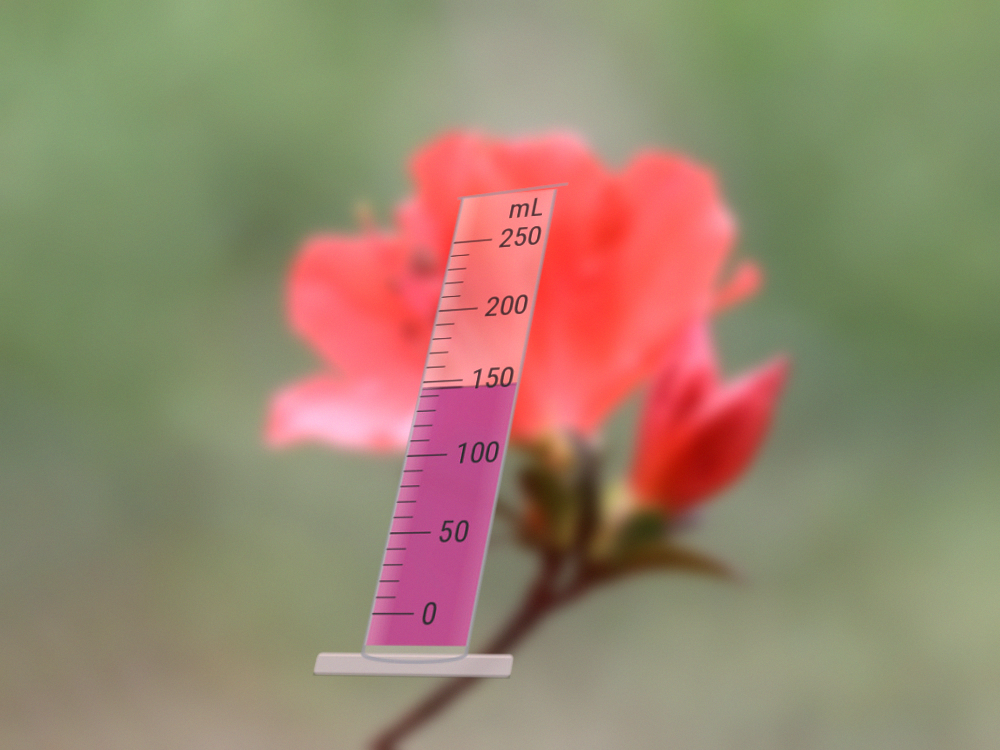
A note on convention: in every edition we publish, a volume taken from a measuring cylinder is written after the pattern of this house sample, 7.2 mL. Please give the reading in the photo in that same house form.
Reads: 145 mL
